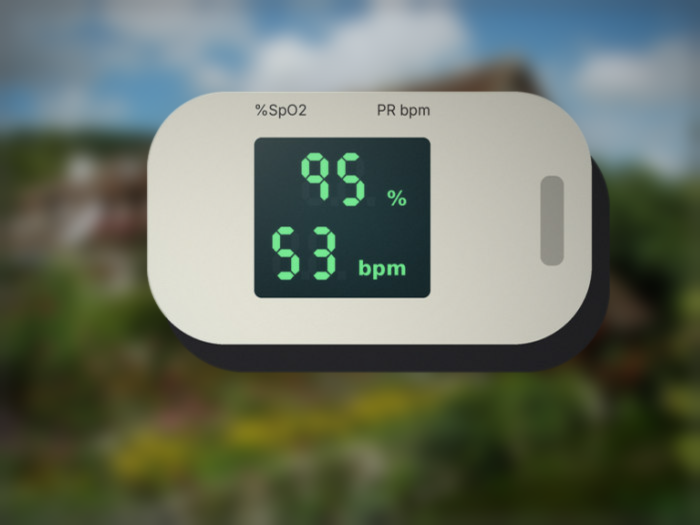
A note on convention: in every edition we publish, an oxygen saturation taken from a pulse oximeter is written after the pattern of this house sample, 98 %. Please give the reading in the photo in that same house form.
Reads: 95 %
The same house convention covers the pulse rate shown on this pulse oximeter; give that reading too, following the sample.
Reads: 53 bpm
